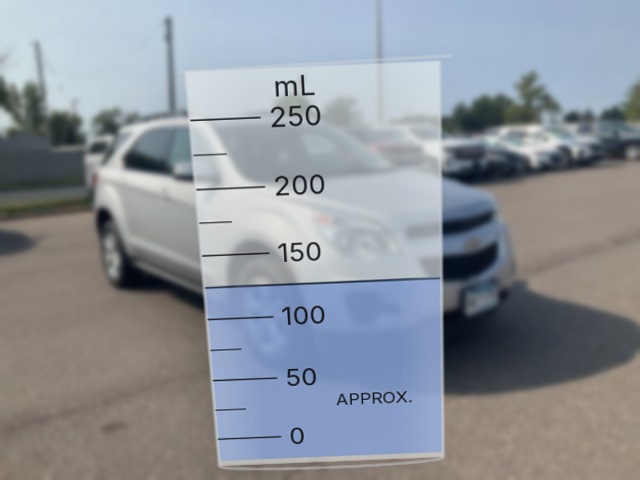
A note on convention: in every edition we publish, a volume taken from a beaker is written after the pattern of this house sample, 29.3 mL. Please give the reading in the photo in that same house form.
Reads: 125 mL
